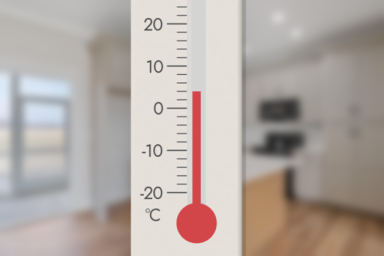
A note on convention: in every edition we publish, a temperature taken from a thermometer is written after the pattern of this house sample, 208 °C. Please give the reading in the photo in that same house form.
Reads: 4 °C
